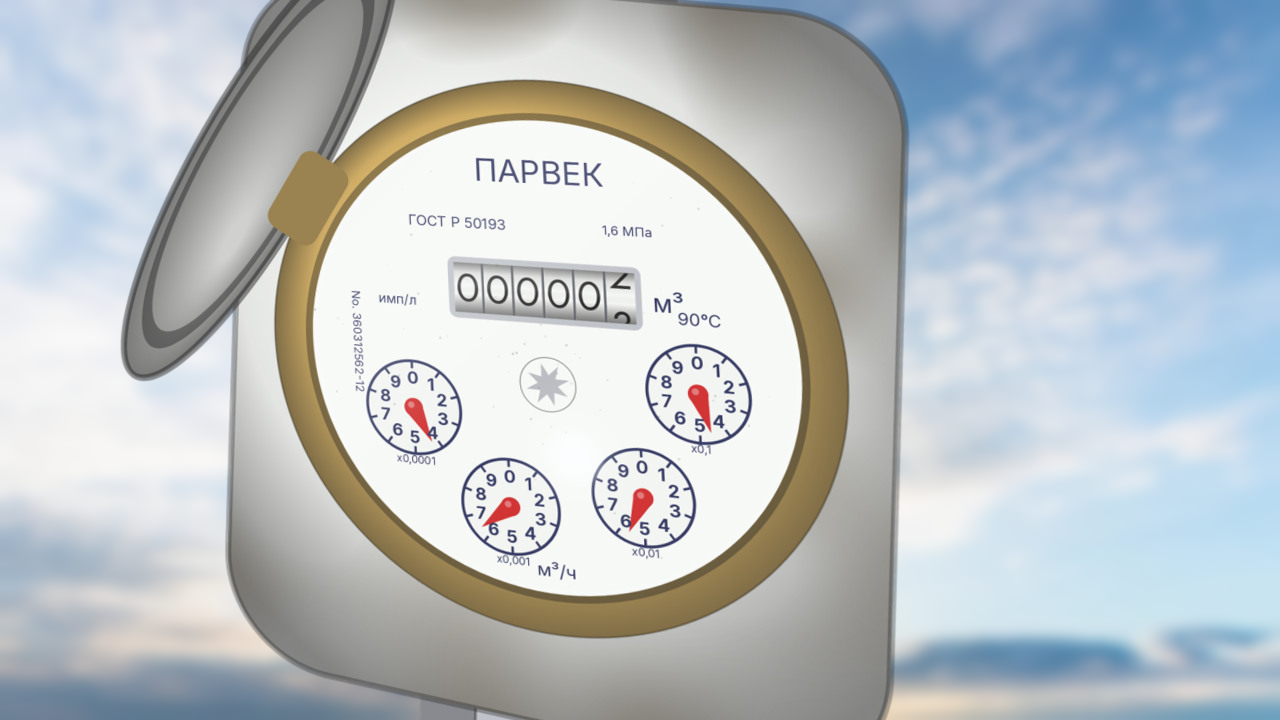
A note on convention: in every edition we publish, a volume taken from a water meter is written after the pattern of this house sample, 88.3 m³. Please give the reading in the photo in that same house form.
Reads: 2.4564 m³
